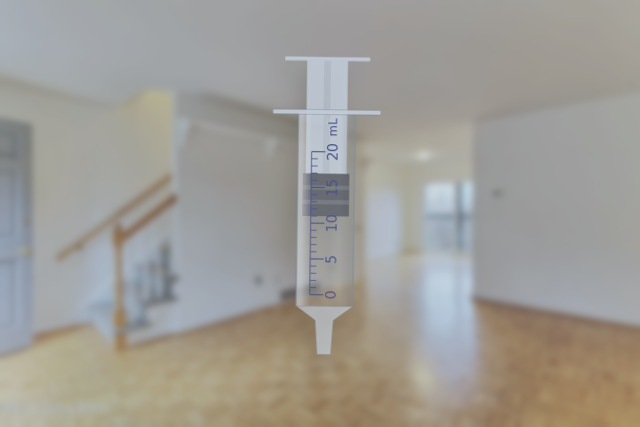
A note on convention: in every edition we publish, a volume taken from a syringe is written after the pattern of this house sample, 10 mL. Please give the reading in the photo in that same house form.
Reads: 11 mL
